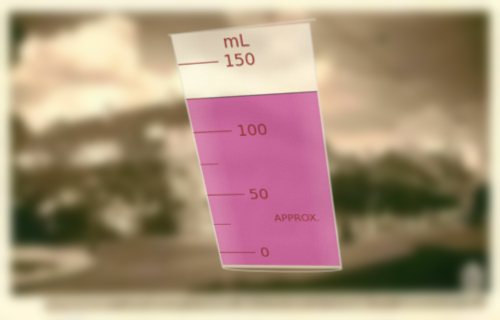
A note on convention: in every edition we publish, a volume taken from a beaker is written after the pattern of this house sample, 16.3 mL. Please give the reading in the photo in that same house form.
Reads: 125 mL
